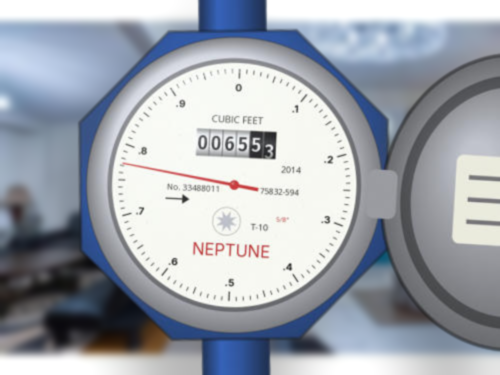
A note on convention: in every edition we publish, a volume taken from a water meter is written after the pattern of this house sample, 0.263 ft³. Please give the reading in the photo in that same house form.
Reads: 6552.77 ft³
